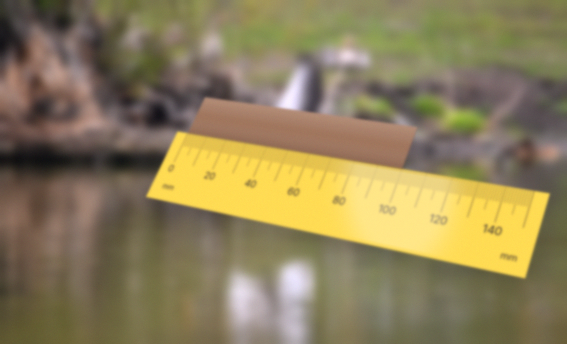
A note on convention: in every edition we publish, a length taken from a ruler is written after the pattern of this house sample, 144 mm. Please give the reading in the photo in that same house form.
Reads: 100 mm
